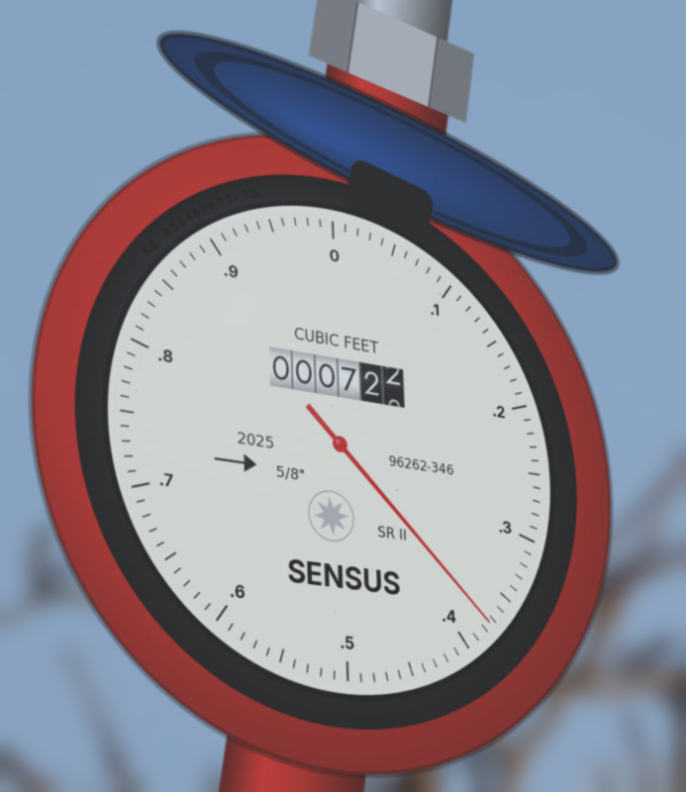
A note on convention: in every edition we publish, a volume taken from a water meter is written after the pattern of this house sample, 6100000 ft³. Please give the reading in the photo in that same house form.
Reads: 722.37 ft³
